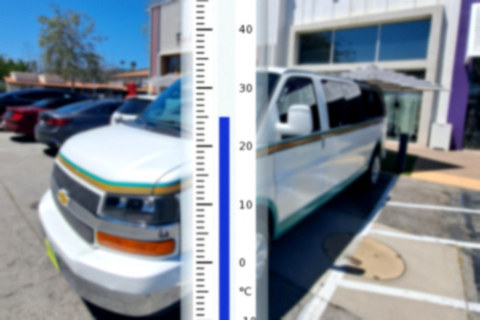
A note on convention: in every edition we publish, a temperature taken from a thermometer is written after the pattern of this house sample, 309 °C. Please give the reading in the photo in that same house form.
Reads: 25 °C
